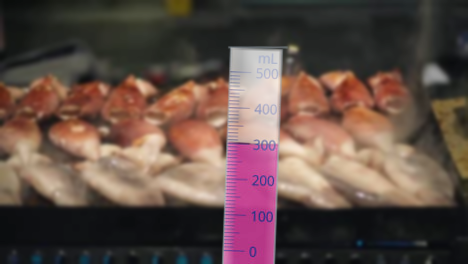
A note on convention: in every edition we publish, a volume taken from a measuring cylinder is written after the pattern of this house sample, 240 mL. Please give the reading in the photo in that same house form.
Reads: 300 mL
